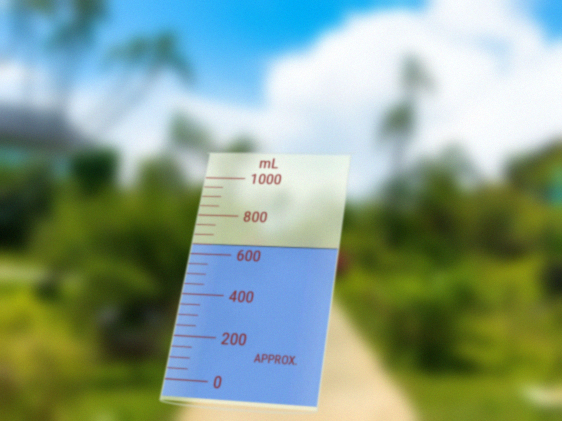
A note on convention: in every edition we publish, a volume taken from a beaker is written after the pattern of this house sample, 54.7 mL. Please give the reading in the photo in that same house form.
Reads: 650 mL
